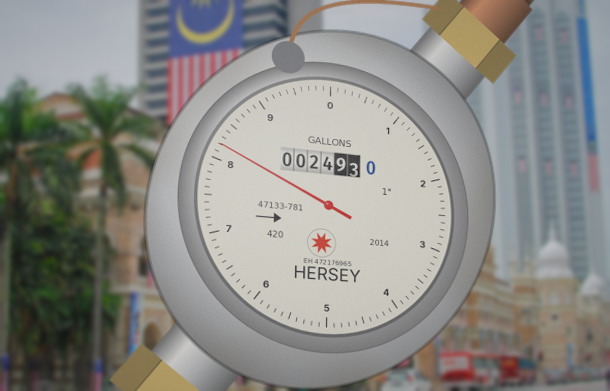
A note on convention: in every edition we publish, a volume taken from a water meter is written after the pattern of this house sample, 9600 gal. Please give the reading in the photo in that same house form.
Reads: 24928.2 gal
